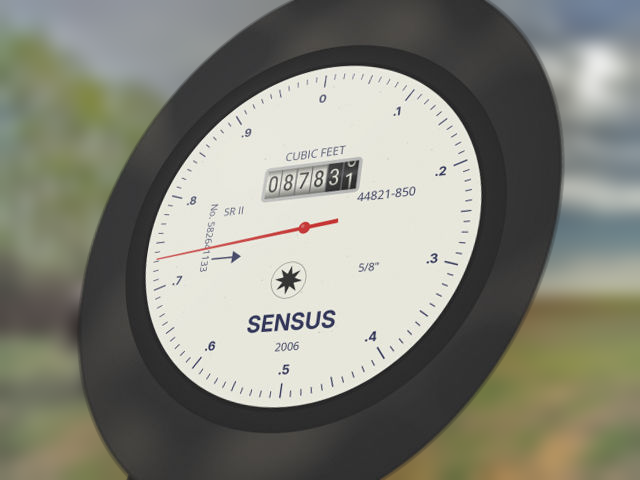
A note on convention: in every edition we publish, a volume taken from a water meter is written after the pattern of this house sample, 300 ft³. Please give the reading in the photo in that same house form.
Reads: 87830.73 ft³
